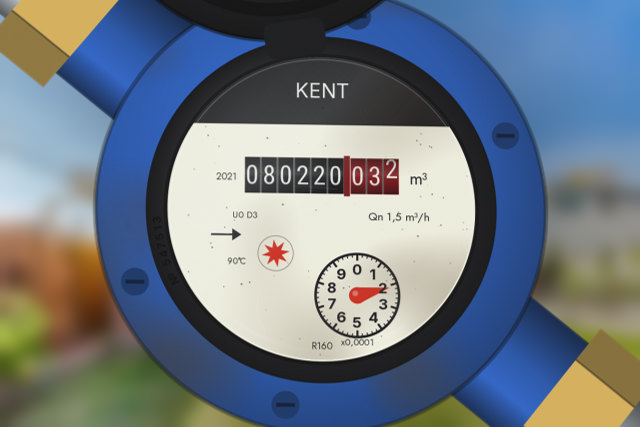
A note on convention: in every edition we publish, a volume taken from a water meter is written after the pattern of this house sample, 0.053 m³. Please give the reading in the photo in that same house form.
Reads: 80220.0322 m³
